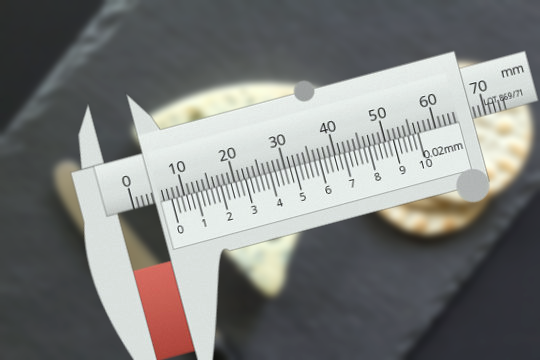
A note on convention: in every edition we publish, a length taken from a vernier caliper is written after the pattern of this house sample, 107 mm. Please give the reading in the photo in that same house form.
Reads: 7.5 mm
